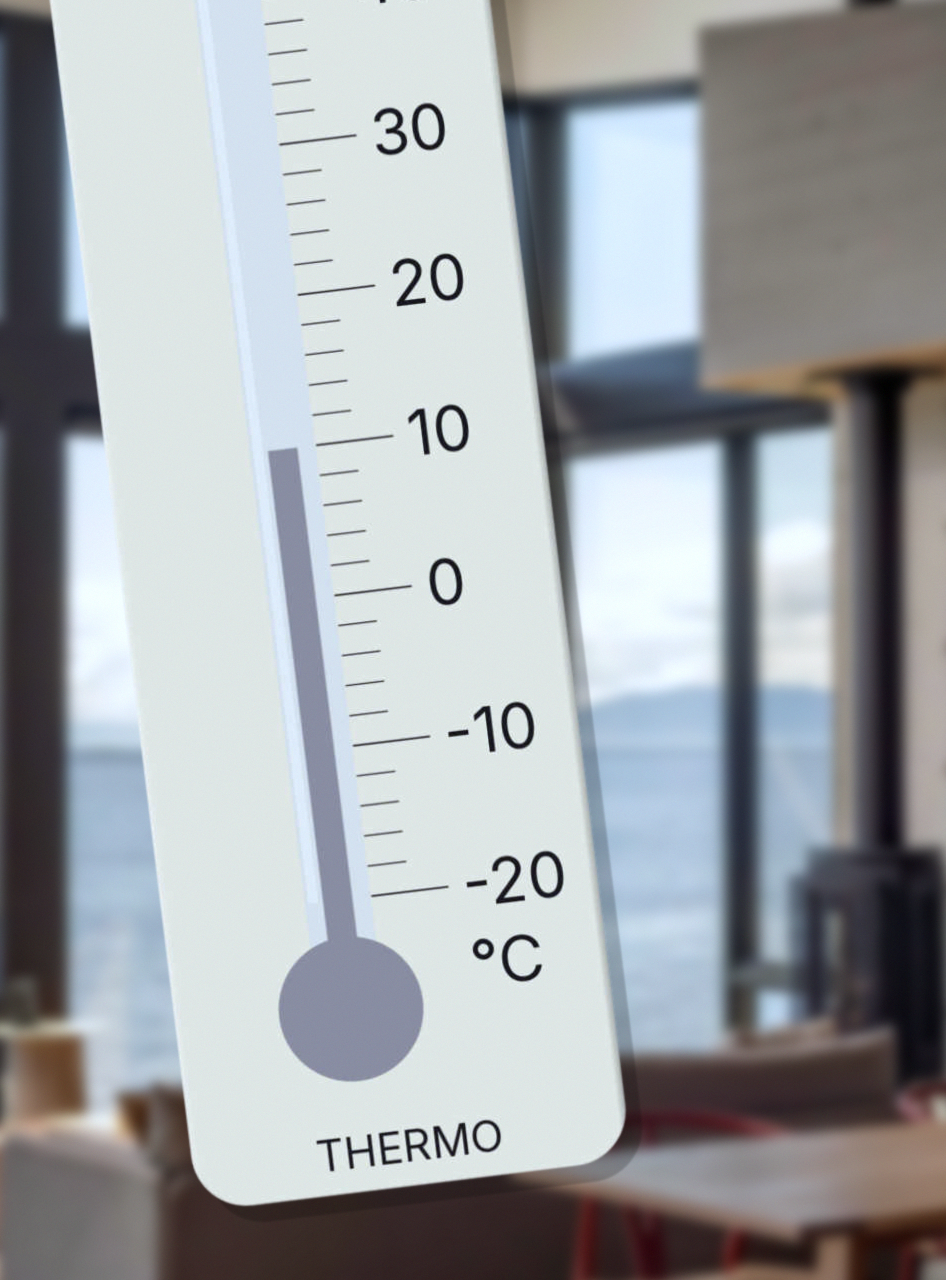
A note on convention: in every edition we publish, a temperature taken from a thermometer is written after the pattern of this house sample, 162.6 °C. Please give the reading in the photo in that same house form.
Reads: 10 °C
